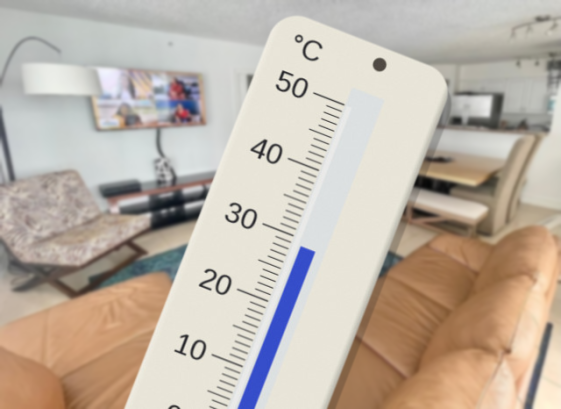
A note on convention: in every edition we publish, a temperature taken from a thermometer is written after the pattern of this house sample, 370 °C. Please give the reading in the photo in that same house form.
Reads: 29 °C
